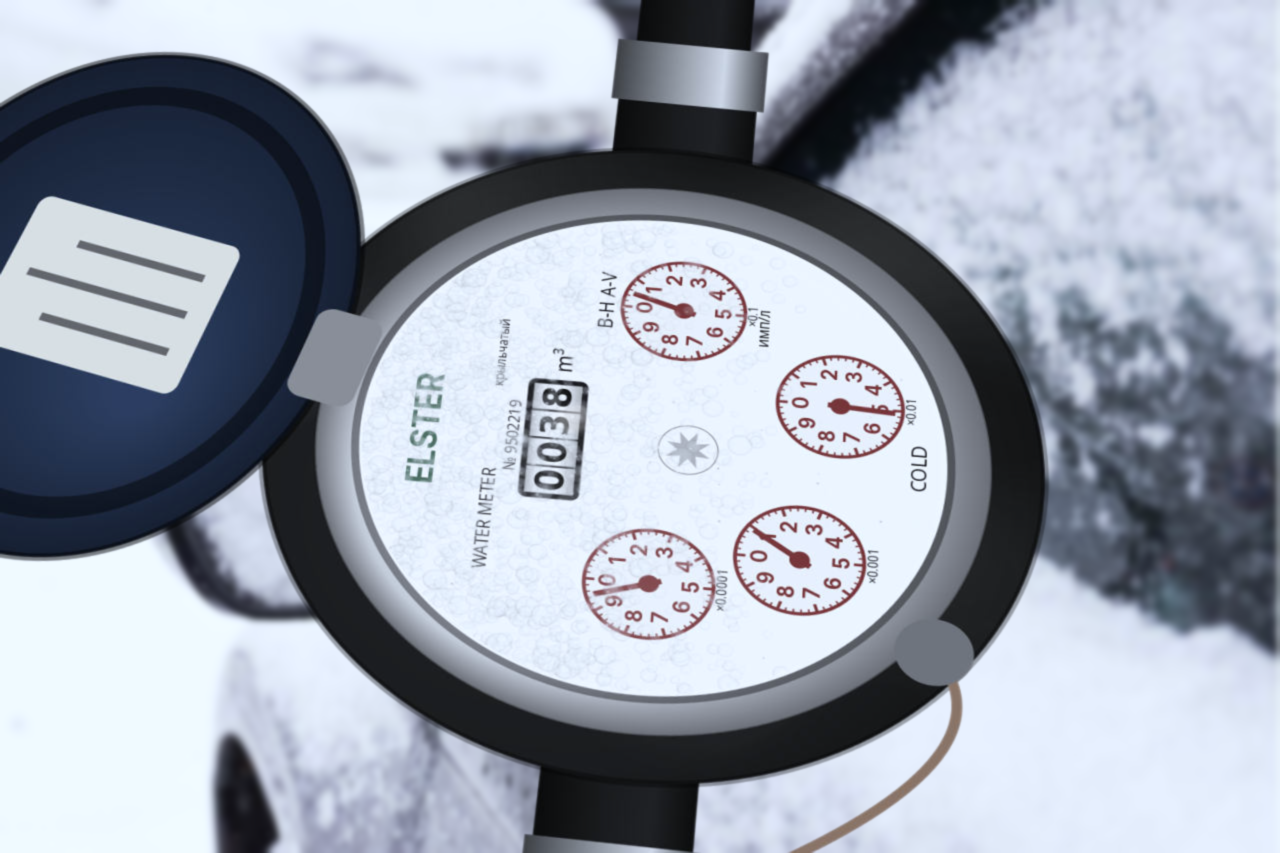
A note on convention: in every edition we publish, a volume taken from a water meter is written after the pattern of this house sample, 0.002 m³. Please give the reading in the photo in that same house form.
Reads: 38.0509 m³
